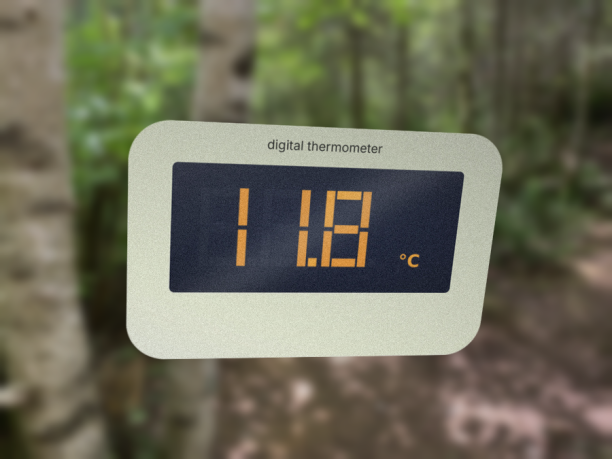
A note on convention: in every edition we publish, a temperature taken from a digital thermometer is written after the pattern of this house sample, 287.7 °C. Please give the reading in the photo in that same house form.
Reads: 11.8 °C
